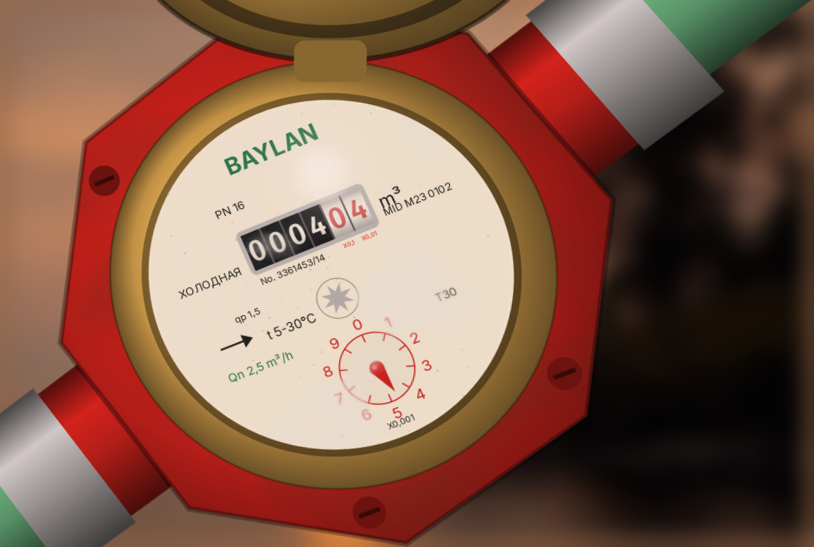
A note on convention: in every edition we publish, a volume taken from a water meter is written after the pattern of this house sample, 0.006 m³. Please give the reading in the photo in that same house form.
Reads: 4.044 m³
